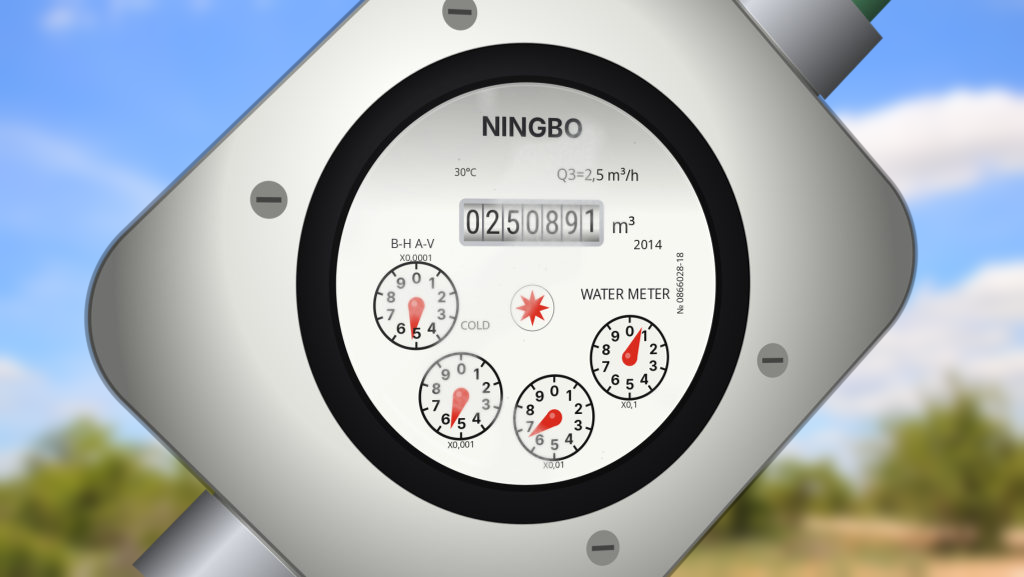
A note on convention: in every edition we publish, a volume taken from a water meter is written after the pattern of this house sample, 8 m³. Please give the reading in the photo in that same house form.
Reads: 250891.0655 m³
